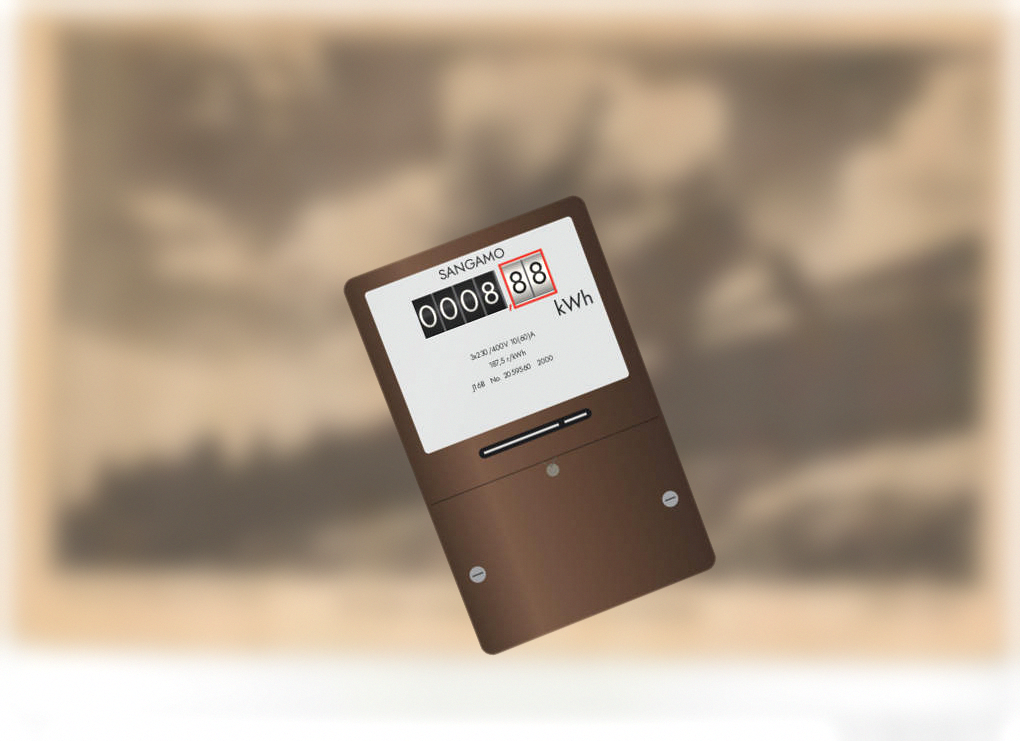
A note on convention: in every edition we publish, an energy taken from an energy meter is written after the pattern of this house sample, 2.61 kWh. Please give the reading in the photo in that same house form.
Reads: 8.88 kWh
